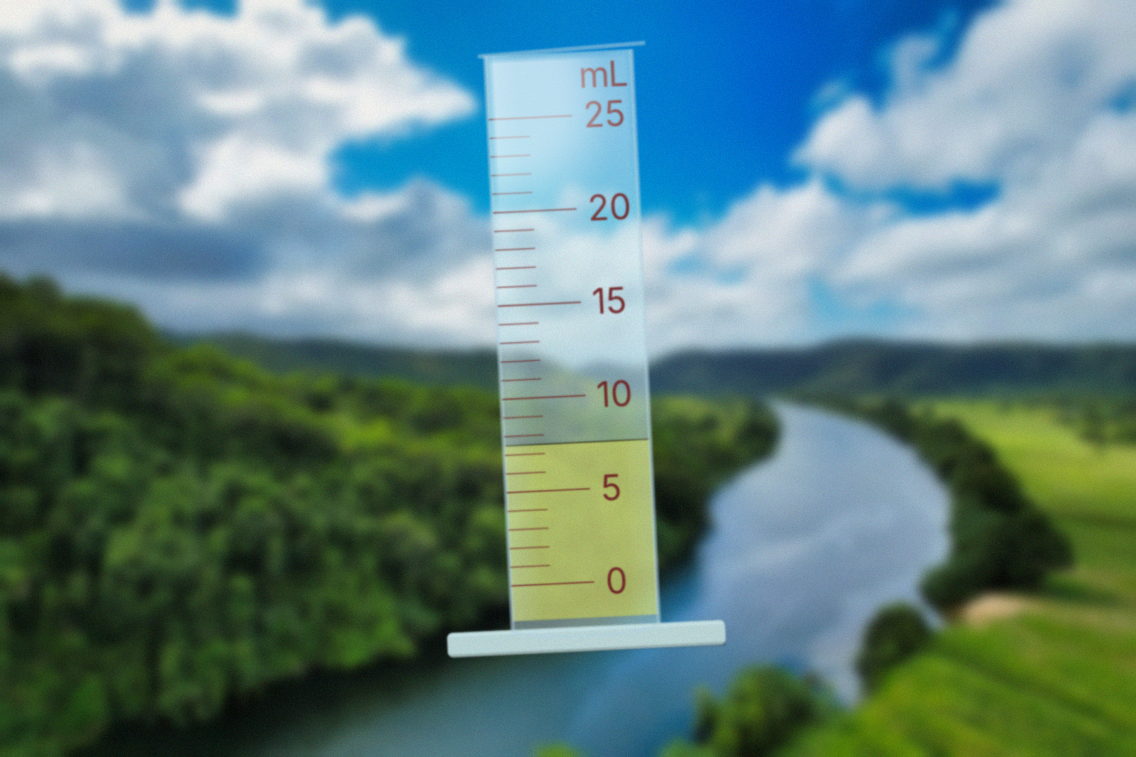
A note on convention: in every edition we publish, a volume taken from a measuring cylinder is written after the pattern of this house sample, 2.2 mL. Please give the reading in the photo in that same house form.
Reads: 7.5 mL
